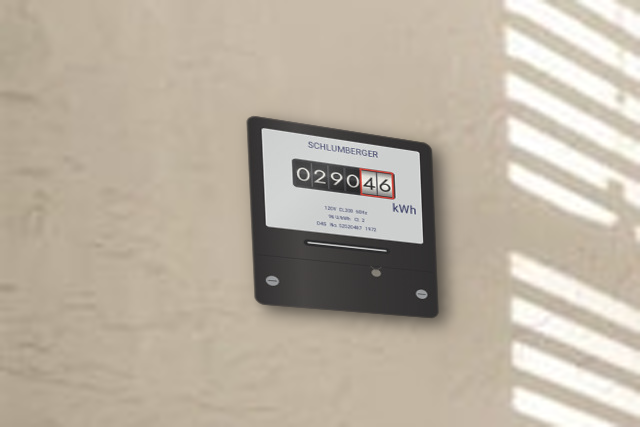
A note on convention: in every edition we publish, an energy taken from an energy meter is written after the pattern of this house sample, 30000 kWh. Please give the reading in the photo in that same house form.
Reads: 290.46 kWh
